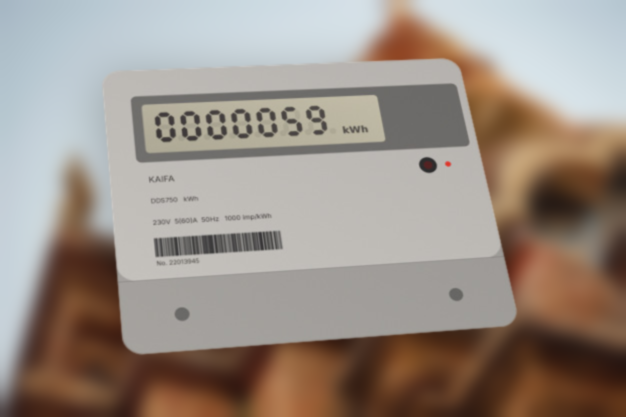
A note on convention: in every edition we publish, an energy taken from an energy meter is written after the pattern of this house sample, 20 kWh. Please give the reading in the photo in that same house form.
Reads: 59 kWh
